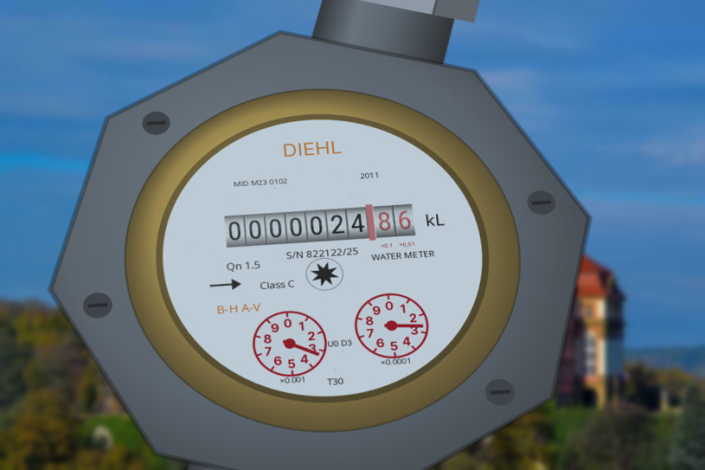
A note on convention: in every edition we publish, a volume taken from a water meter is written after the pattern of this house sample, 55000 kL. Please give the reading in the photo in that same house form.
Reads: 24.8632 kL
